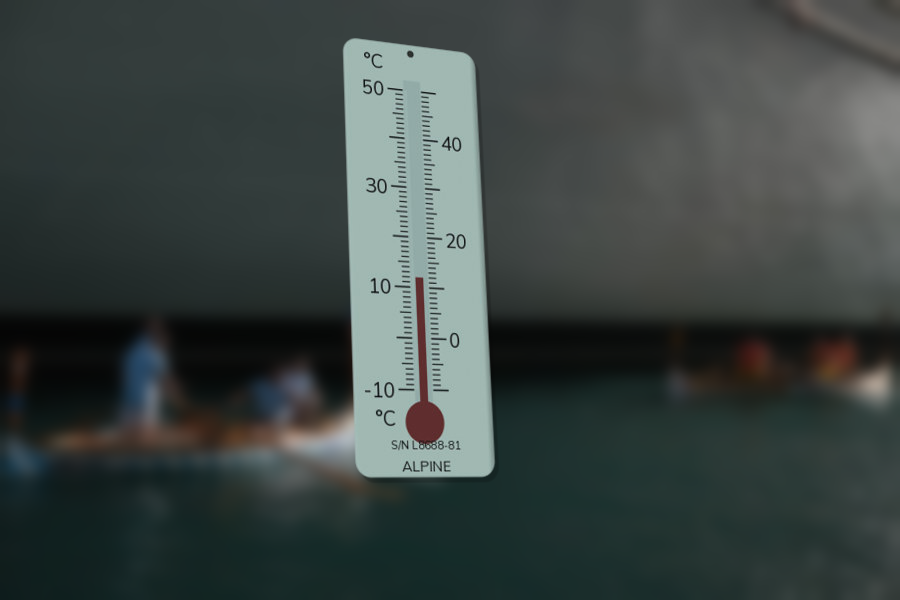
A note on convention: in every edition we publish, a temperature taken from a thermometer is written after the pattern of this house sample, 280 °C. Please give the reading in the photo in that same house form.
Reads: 12 °C
